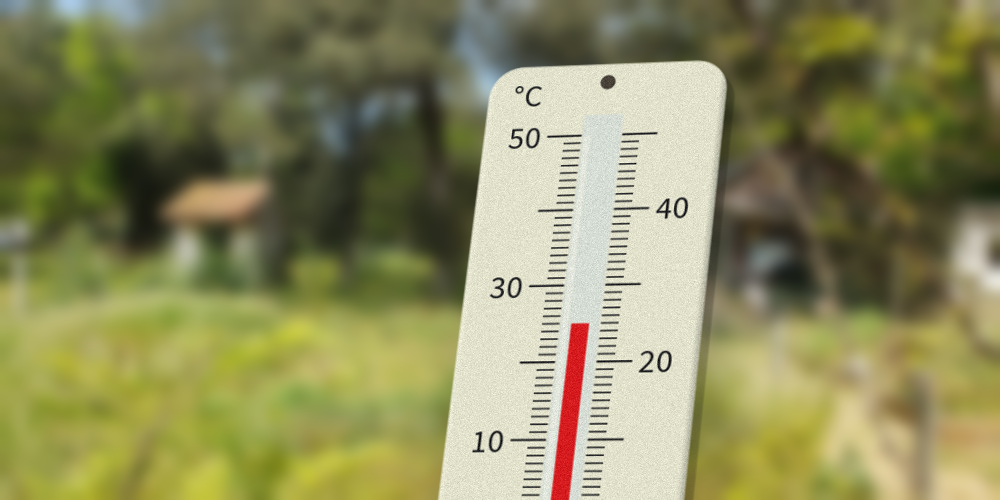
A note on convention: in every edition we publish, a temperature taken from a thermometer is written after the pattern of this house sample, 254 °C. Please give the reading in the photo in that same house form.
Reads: 25 °C
